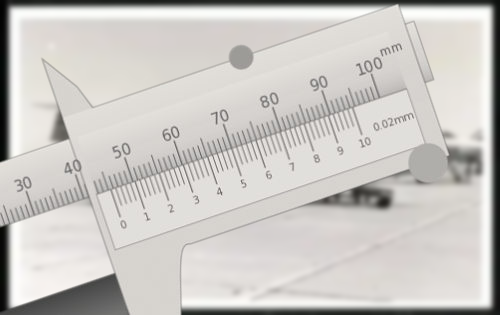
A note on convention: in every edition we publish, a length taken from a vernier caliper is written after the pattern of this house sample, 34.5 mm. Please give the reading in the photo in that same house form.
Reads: 45.5 mm
